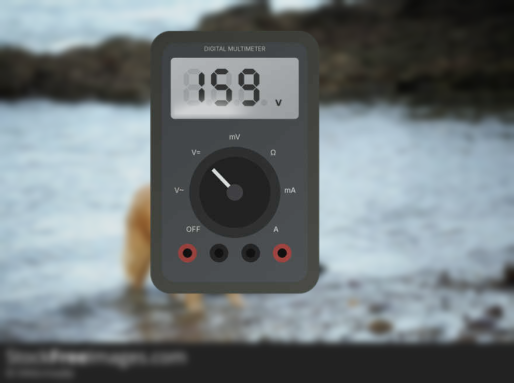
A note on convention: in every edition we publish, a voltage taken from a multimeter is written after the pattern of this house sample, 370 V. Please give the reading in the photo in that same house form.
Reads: 159 V
